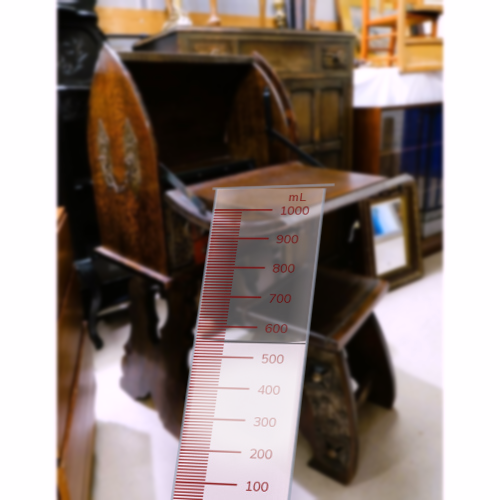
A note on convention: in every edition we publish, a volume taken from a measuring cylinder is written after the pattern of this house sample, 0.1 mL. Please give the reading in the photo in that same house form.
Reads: 550 mL
